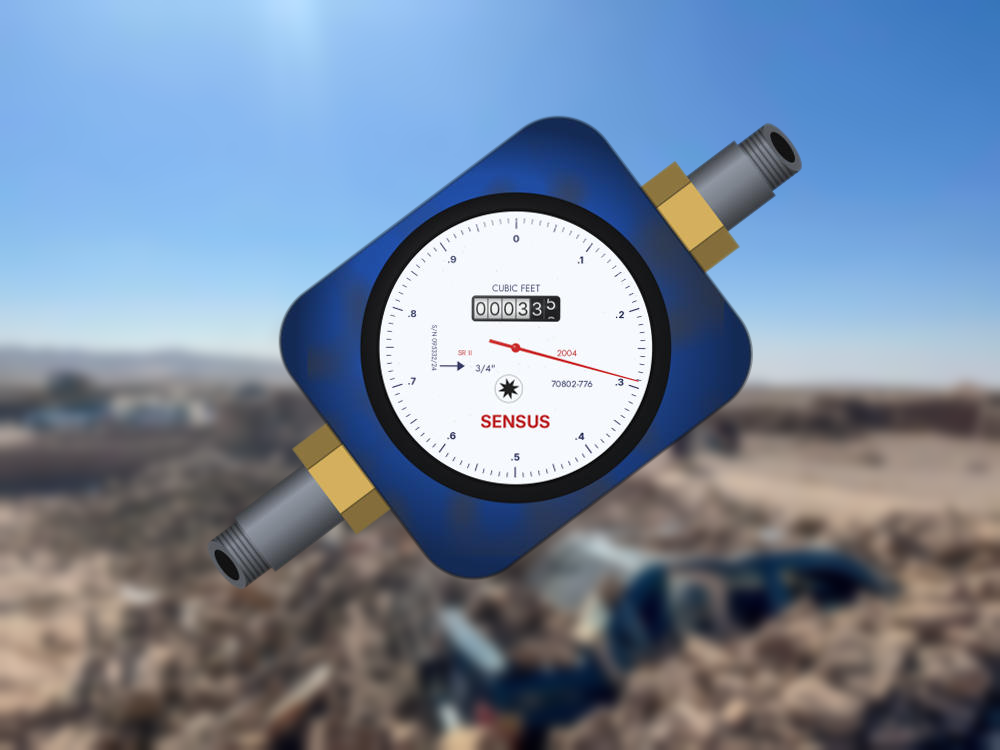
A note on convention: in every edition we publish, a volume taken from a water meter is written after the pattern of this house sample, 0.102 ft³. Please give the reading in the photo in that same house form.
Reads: 335.29 ft³
